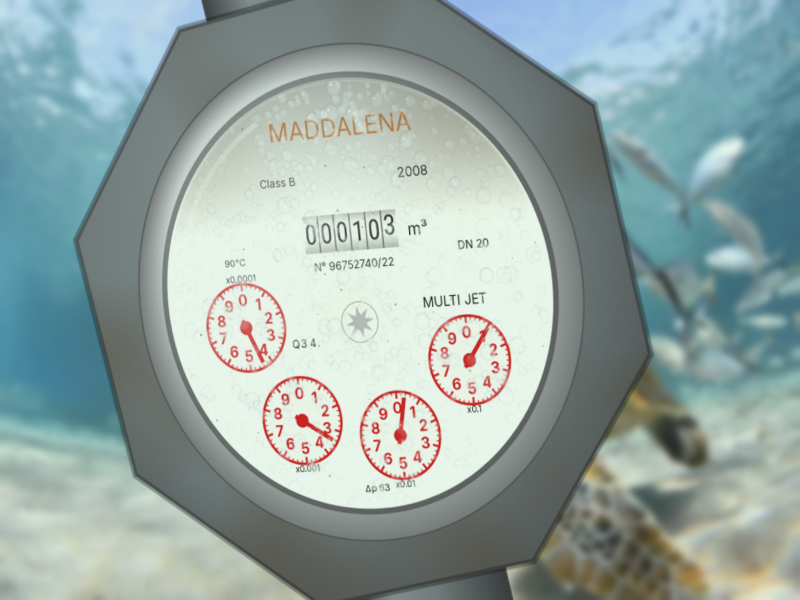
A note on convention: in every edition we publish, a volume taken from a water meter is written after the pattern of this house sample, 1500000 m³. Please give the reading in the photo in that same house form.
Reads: 103.1034 m³
